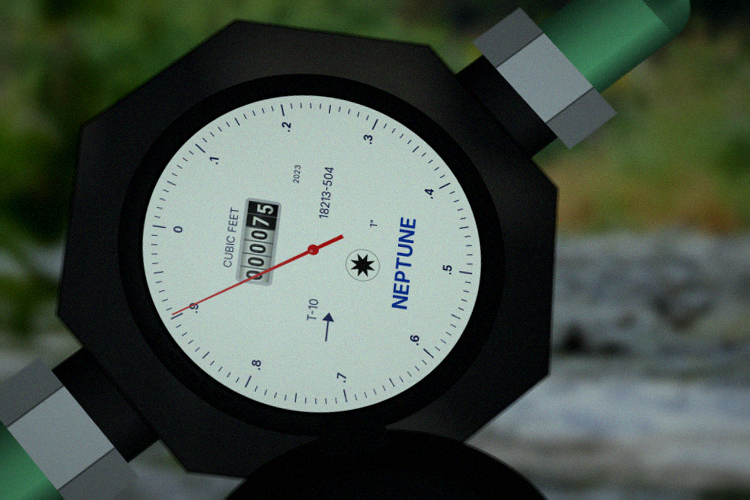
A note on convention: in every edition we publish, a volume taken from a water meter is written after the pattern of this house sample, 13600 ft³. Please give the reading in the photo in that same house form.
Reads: 74.90 ft³
